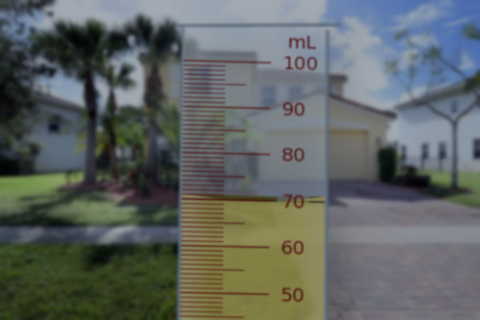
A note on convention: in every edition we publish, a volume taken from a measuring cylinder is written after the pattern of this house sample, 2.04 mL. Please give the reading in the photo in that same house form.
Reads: 70 mL
